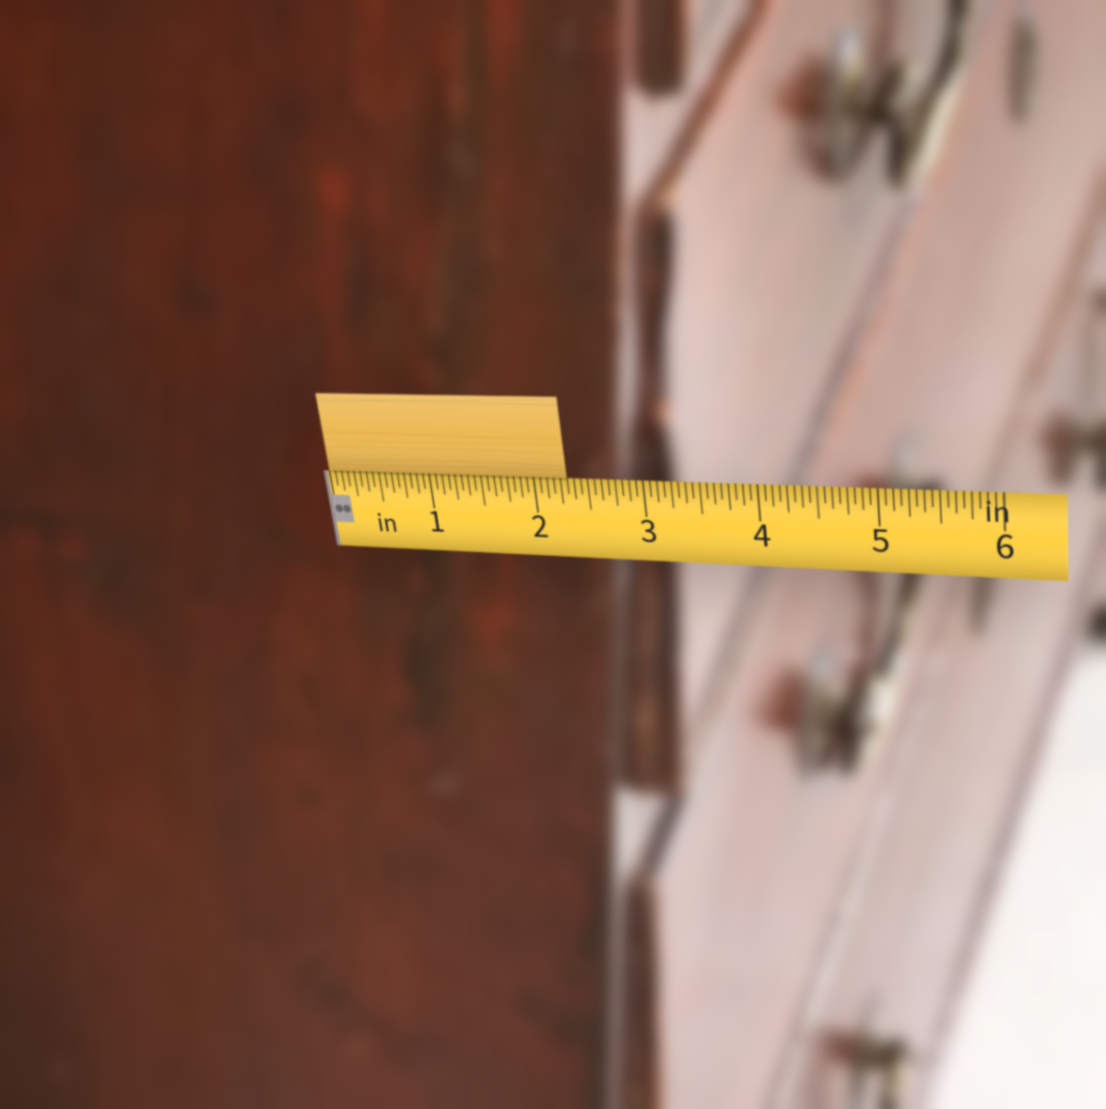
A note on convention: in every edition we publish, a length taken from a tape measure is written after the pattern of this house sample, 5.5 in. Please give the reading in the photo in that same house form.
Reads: 2.3125 in
